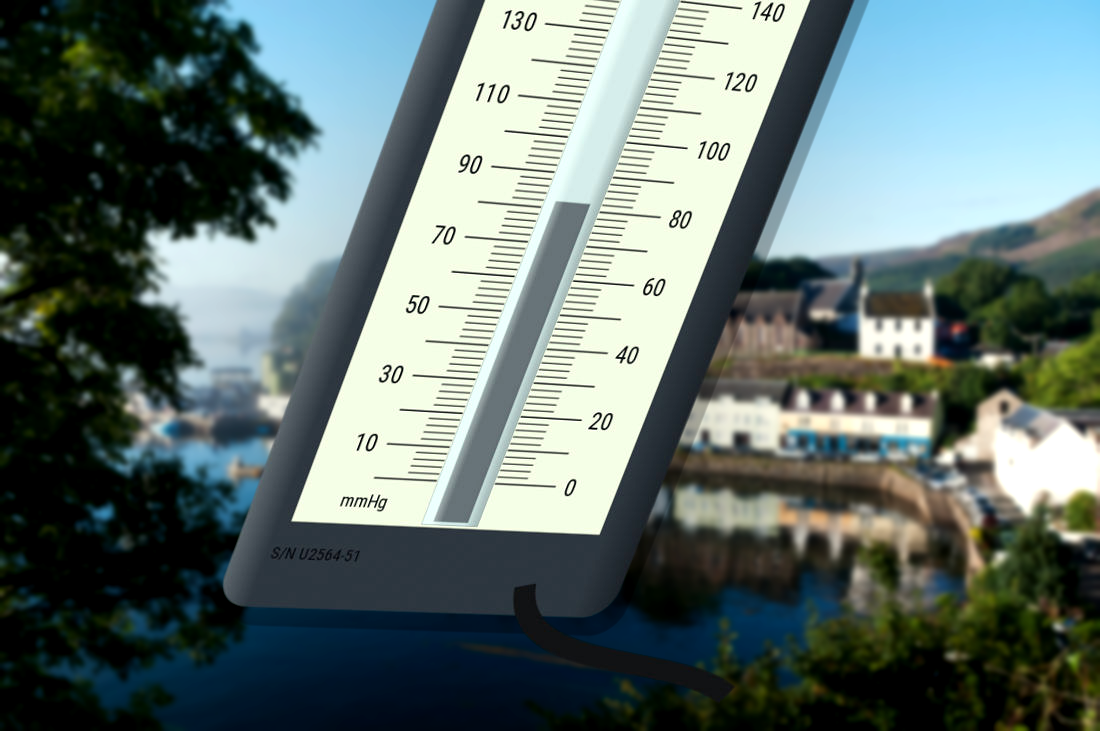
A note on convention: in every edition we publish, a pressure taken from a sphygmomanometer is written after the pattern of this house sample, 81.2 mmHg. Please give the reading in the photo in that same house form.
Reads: 82 mmHg
